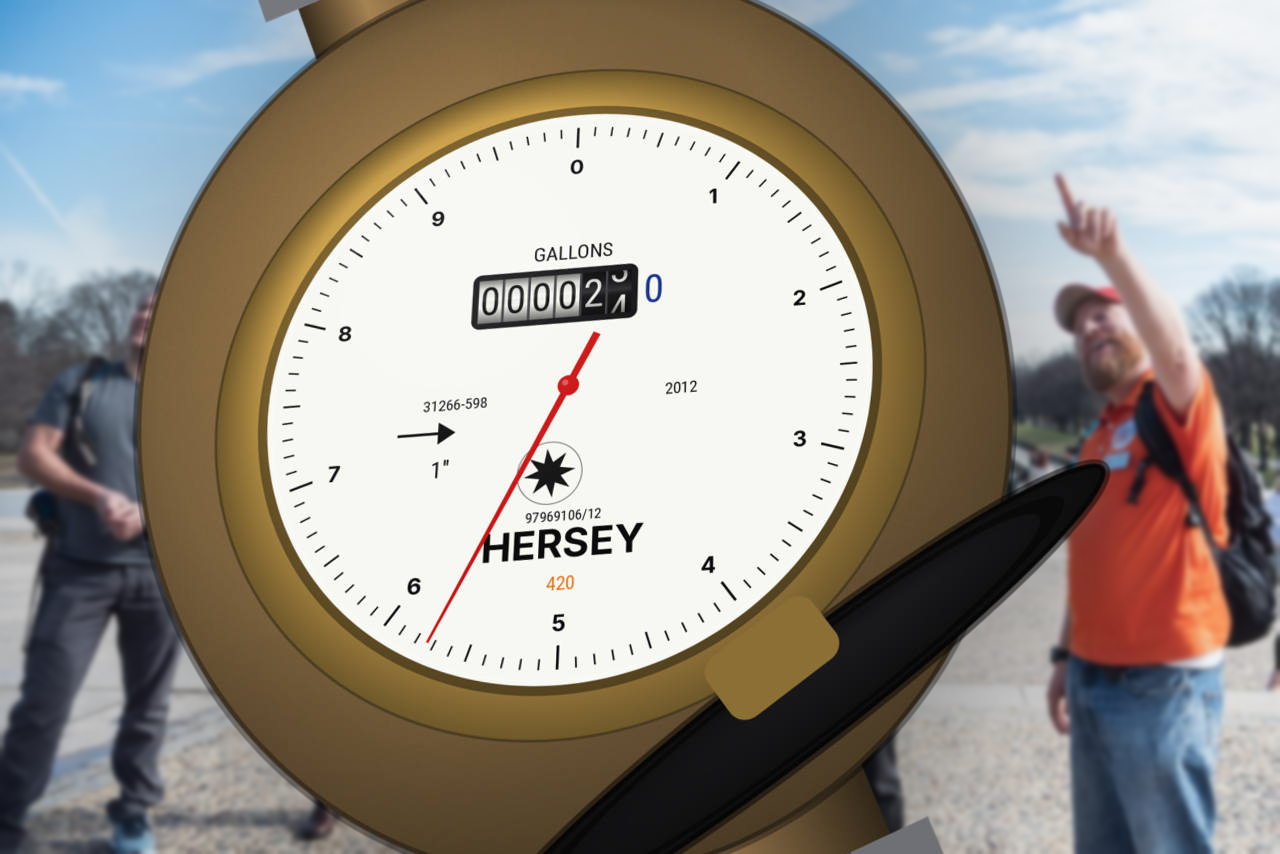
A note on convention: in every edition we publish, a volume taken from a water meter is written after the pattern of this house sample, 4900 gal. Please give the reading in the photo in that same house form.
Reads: 235.7 gal
